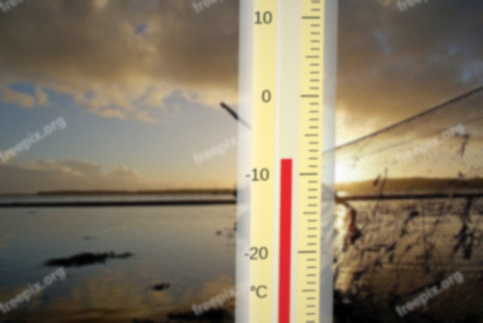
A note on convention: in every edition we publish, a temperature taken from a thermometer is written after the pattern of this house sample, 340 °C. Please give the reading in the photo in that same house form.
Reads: -8 °C
